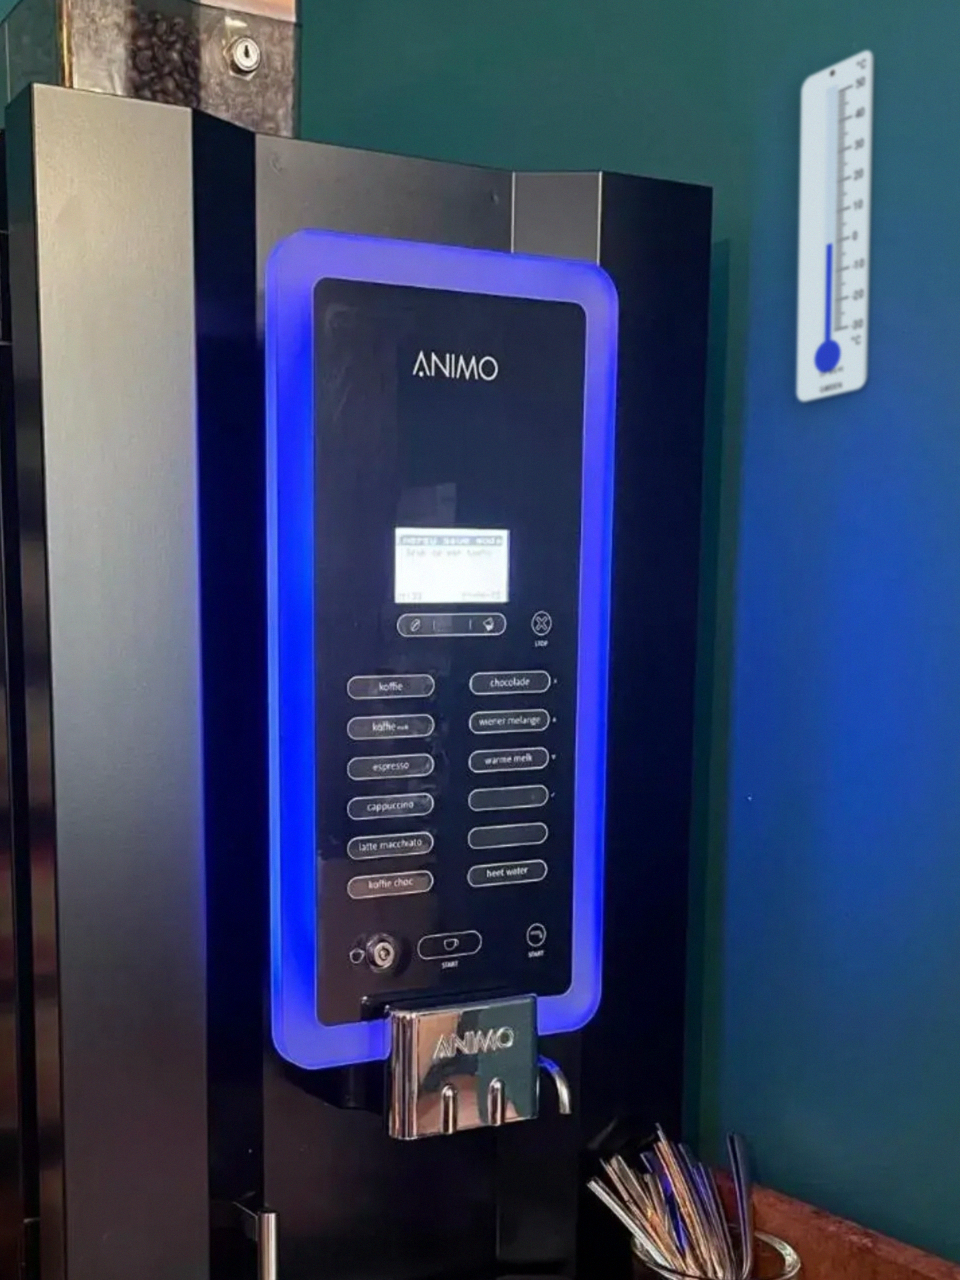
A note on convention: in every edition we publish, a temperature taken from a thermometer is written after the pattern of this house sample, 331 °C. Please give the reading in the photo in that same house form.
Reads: 0 °C
